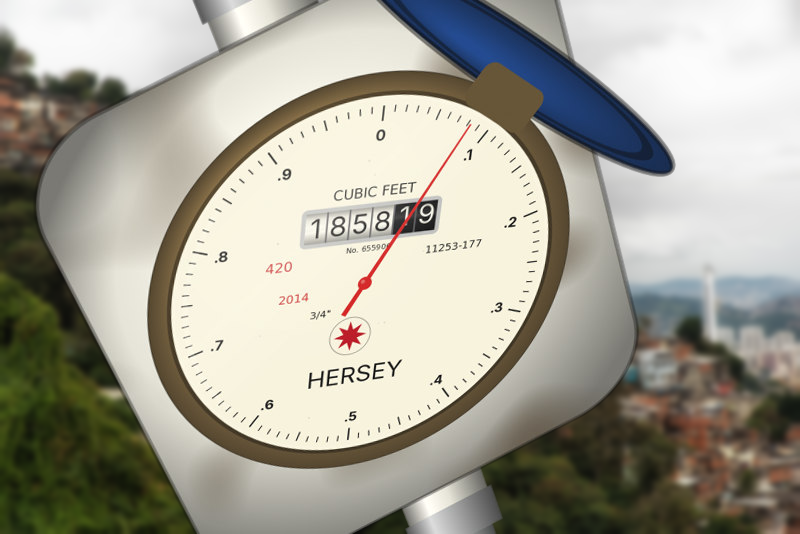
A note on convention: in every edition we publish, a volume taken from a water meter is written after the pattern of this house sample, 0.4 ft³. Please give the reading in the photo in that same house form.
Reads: 185819.08 ft³
